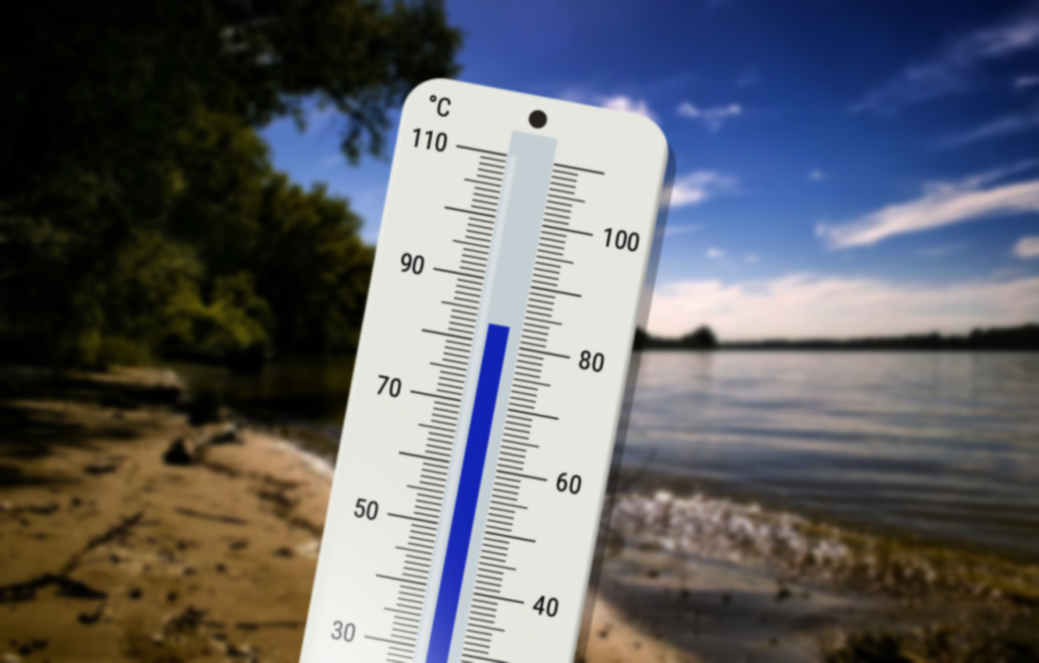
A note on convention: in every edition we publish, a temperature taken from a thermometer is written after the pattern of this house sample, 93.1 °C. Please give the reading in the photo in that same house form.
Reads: 83 °C
